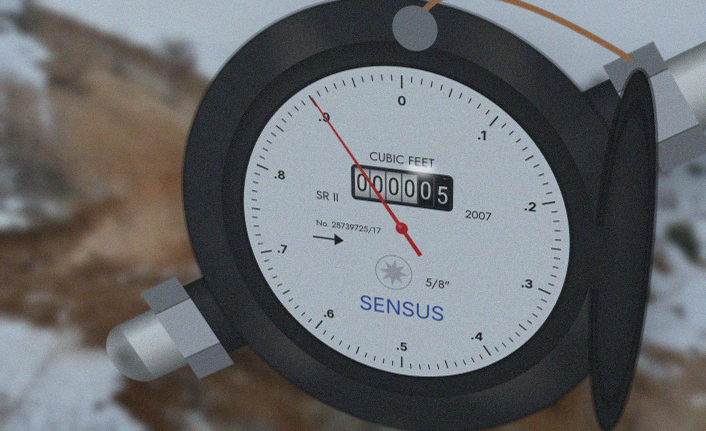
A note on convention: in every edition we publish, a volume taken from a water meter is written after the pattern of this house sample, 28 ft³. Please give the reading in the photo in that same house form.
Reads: 4.90 ft³
